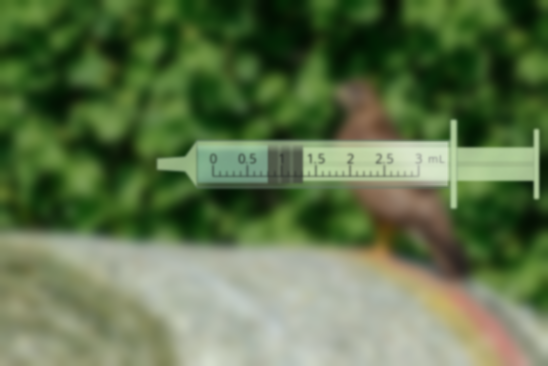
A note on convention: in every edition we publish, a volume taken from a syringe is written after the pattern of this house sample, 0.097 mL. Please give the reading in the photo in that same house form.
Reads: 0.8 mL
